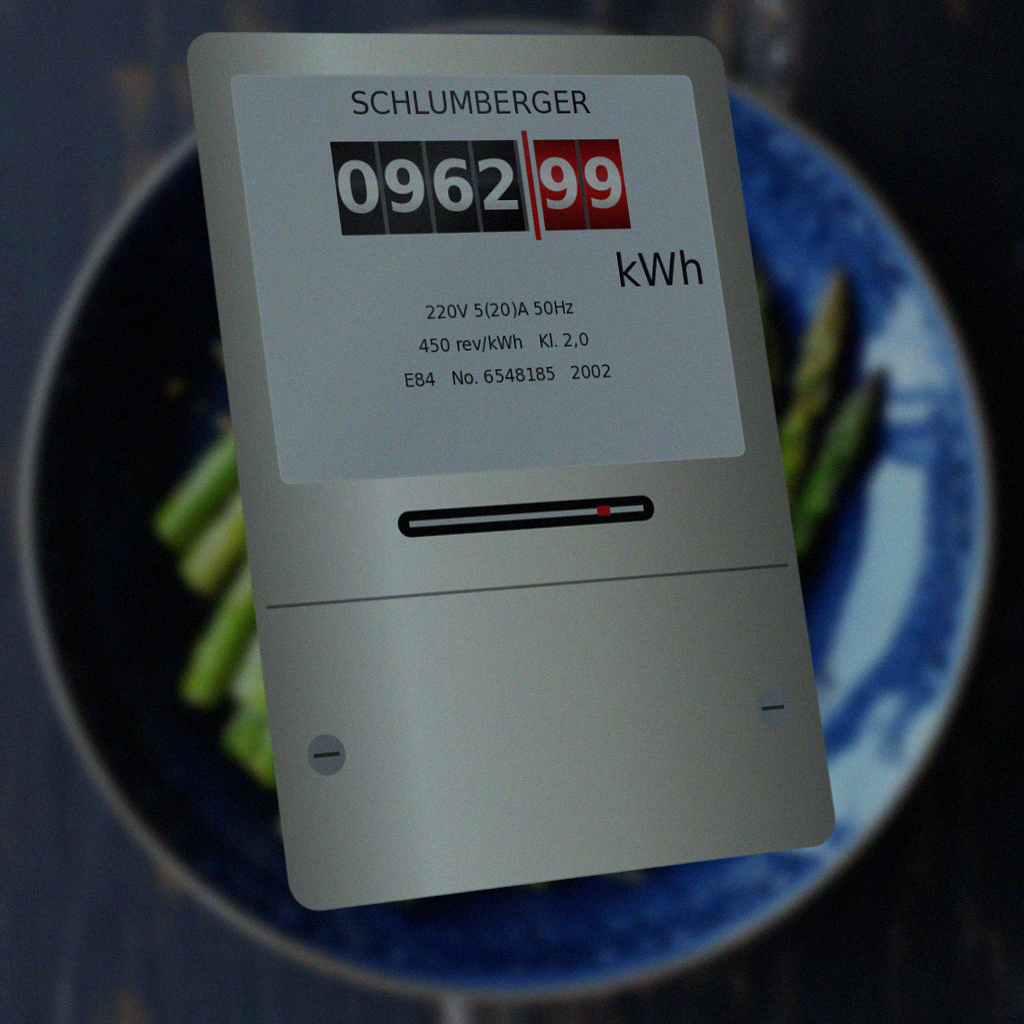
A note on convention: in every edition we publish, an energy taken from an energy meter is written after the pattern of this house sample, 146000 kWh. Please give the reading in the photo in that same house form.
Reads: 962.99 kWh
